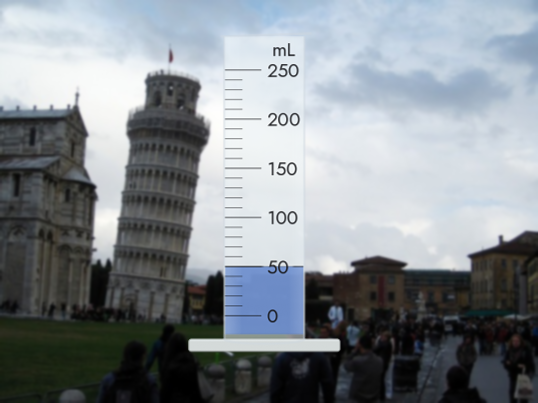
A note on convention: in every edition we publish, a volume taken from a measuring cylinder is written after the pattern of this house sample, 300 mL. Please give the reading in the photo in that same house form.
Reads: 50 mL
